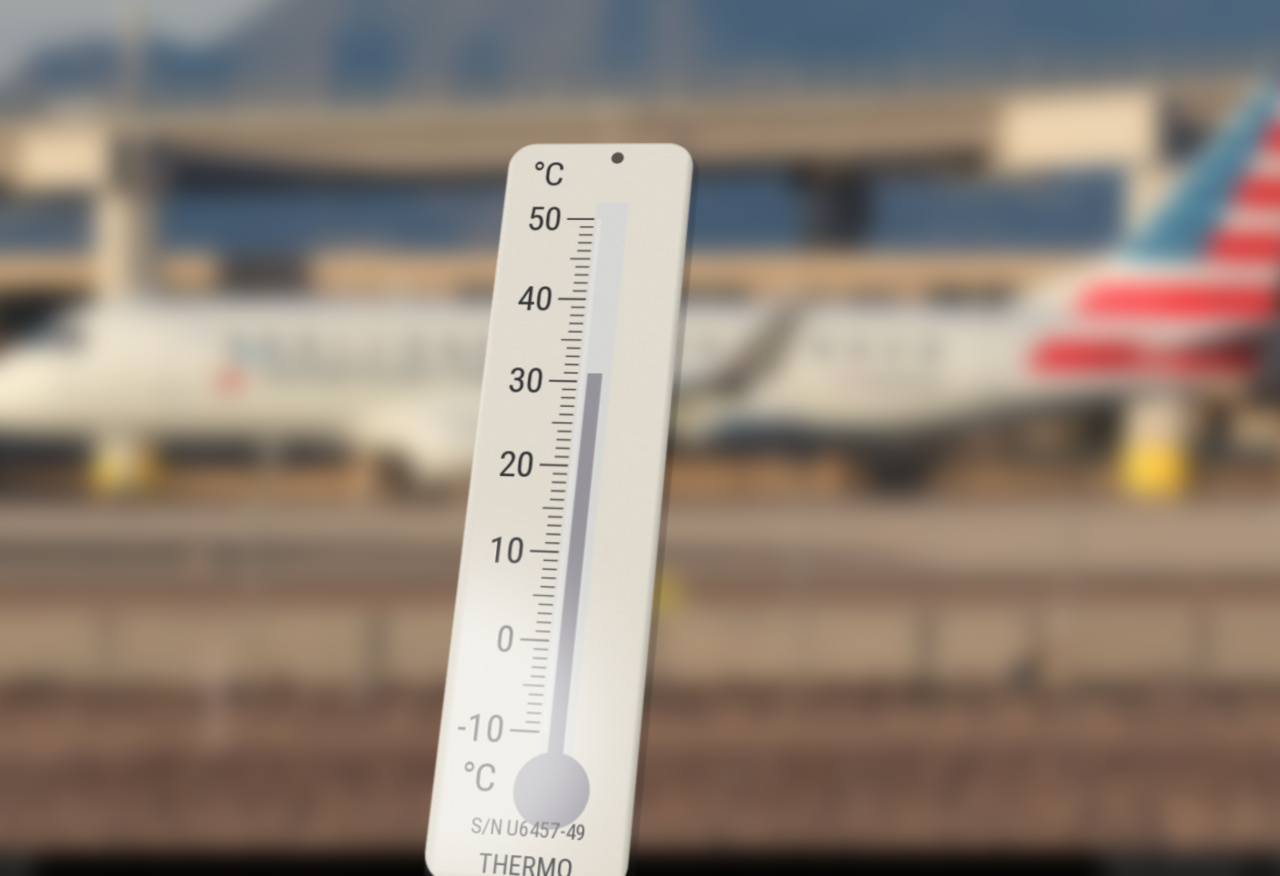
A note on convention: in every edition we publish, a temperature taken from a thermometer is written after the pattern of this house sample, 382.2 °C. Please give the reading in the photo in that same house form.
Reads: 31 °C
